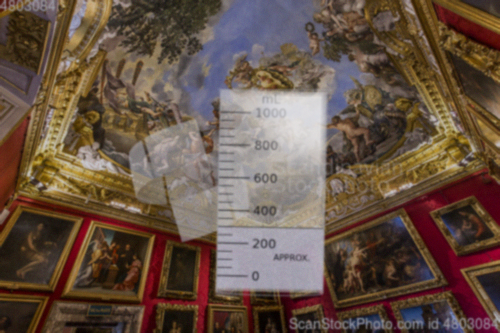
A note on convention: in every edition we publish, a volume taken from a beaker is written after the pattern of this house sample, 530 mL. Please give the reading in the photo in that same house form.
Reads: 300 mL
